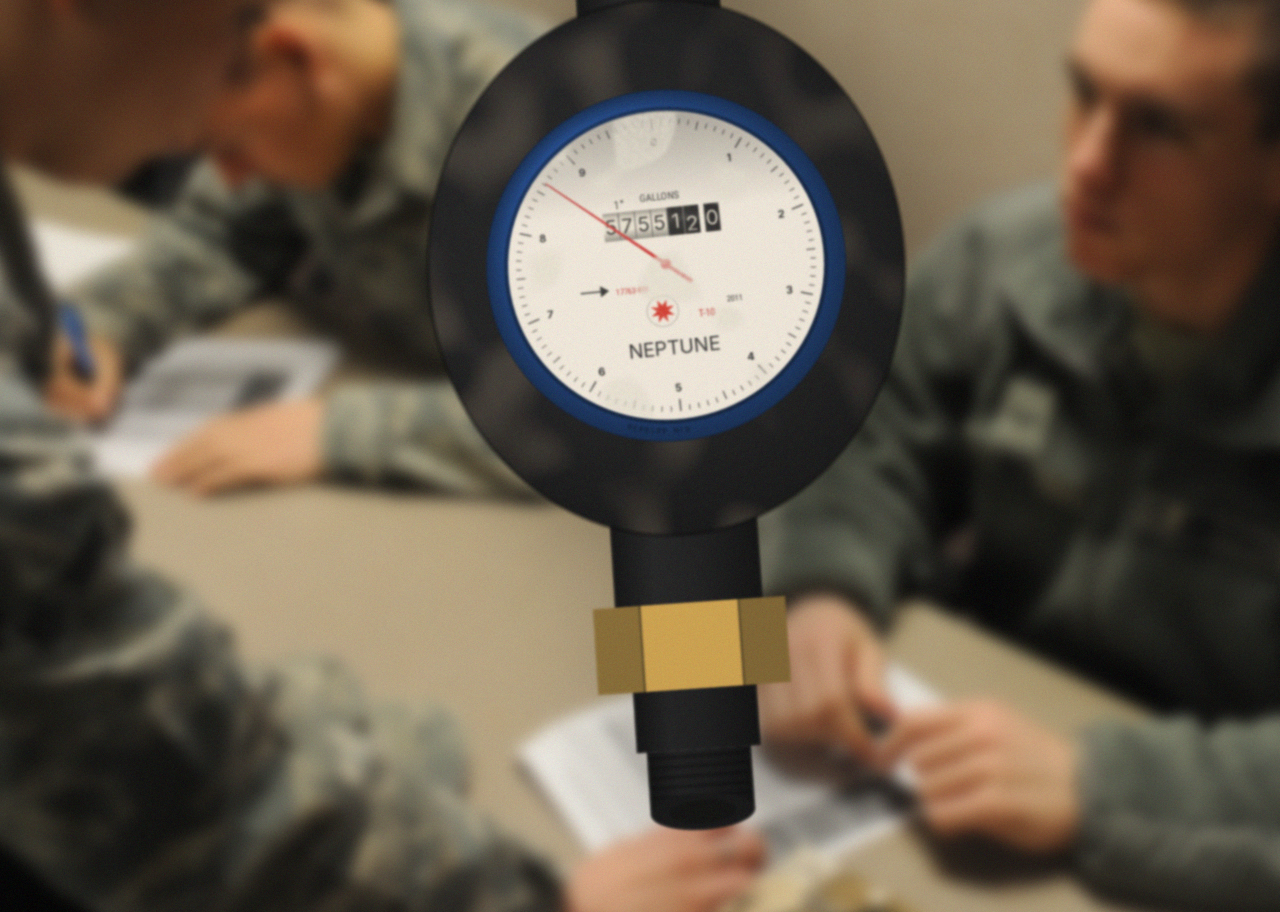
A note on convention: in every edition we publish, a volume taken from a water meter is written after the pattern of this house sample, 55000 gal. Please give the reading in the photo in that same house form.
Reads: 5755118.6 gal
